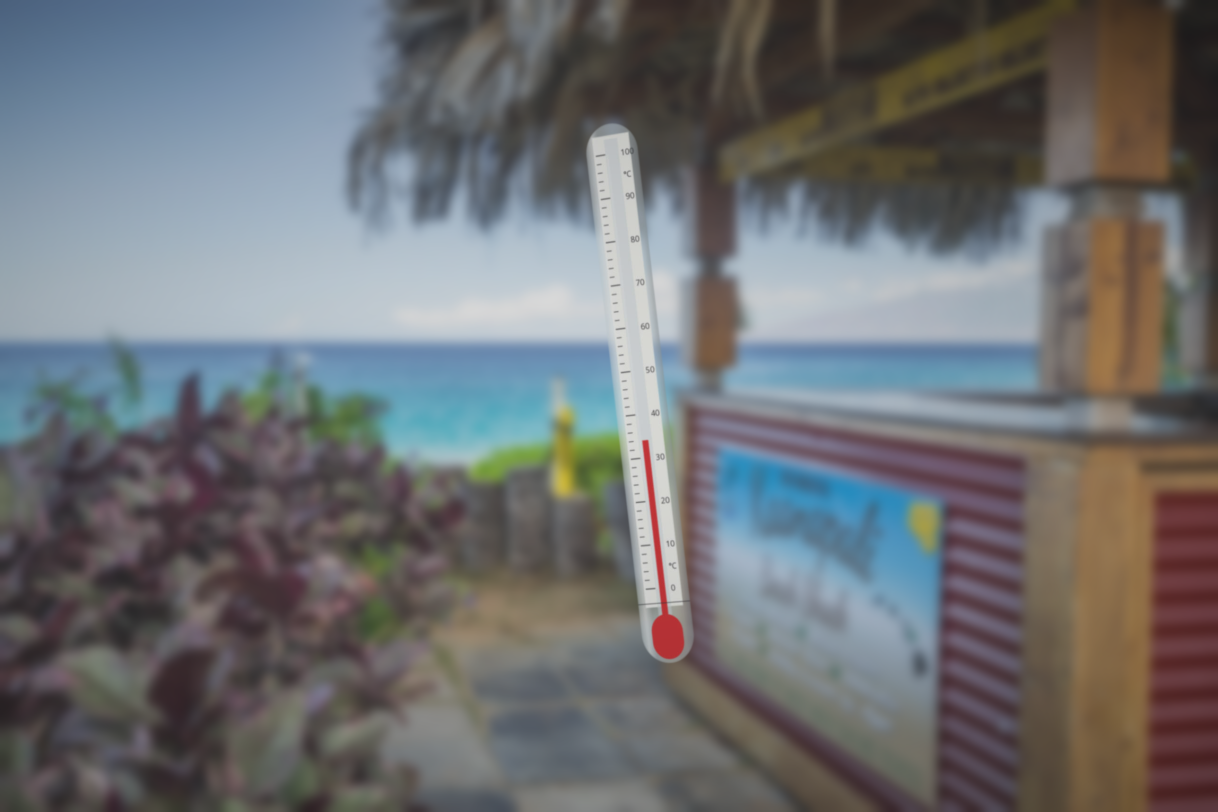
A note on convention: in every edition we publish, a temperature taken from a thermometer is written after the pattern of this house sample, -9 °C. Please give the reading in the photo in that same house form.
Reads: 34 °C
